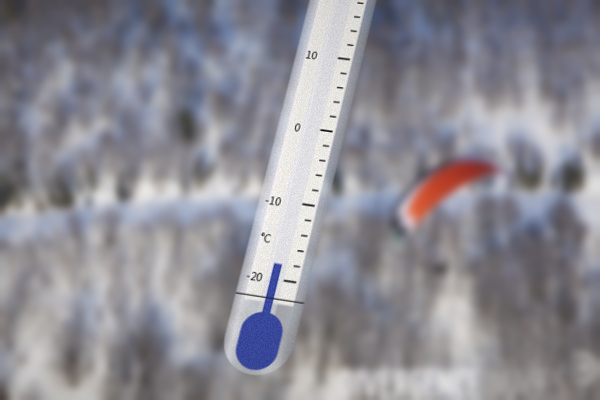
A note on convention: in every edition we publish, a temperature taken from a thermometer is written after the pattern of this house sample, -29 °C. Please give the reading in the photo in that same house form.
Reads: -18 °C
